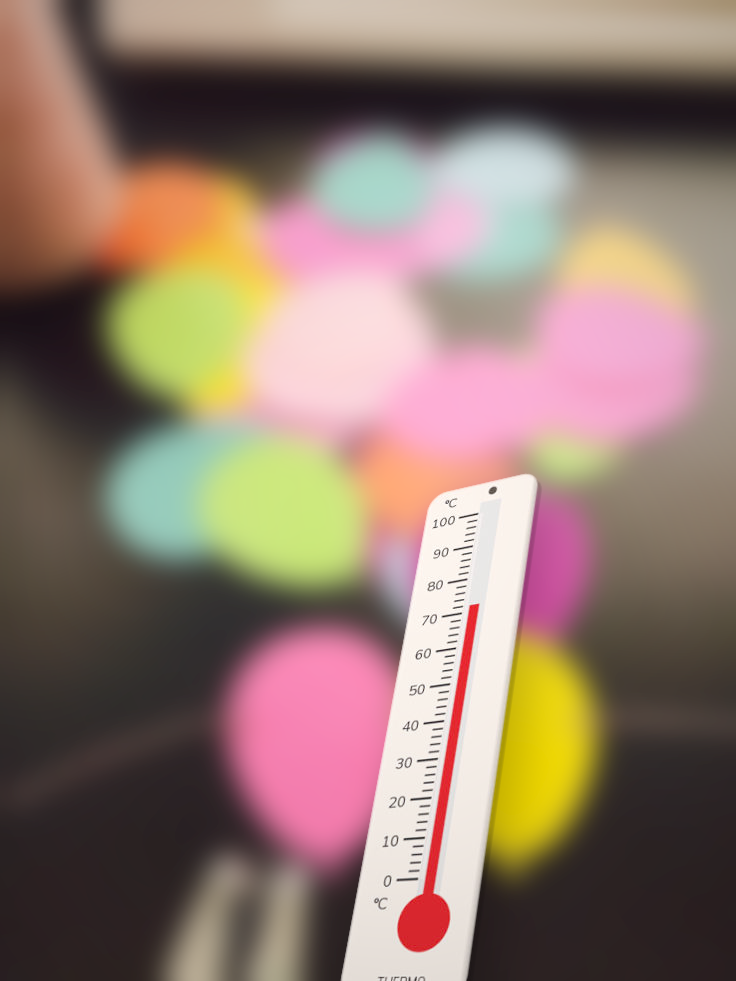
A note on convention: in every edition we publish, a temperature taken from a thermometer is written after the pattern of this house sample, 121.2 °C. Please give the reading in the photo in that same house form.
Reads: 72 °C
